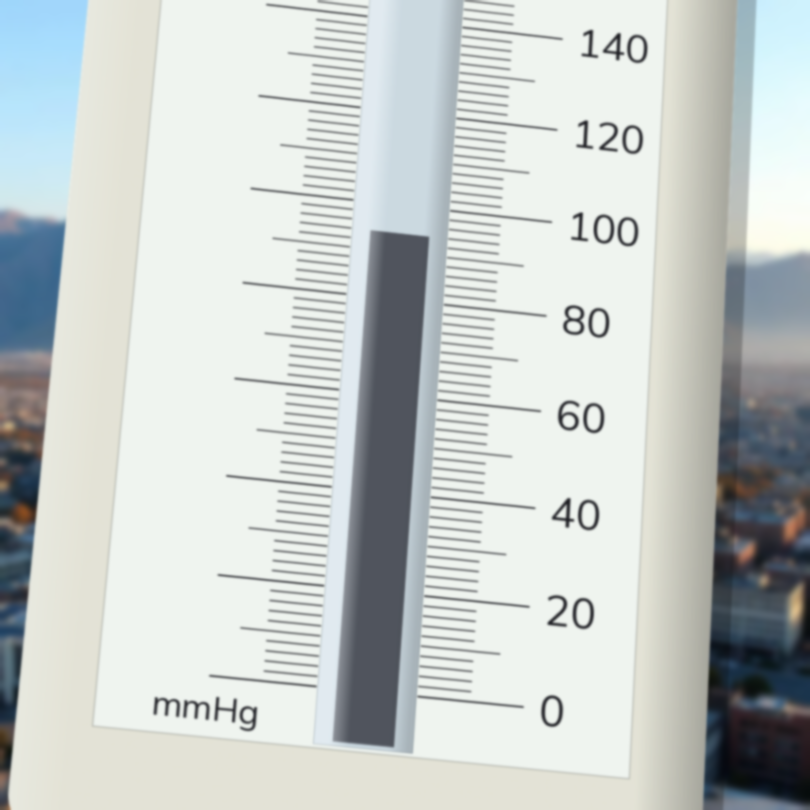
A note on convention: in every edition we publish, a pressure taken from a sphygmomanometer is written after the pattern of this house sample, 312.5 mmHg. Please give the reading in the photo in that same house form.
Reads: 94 mmHg
